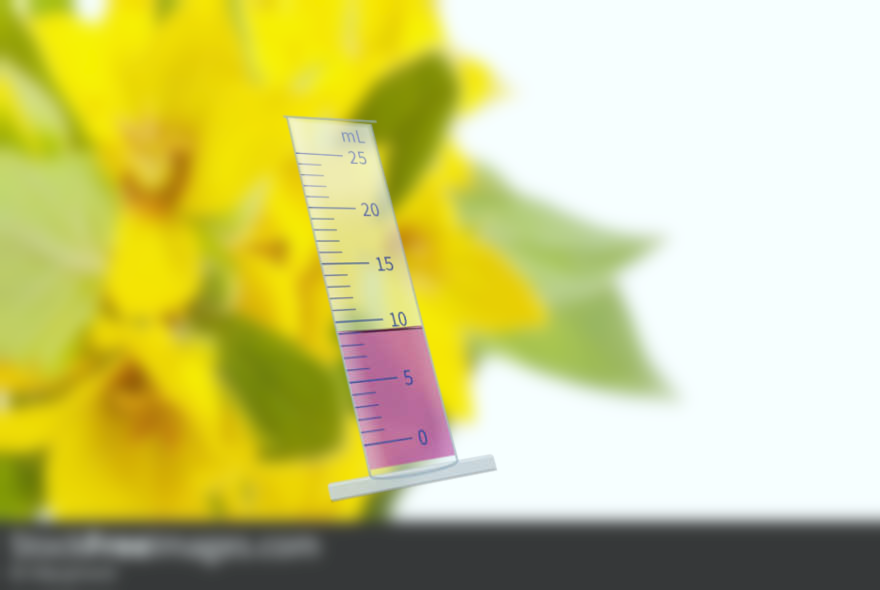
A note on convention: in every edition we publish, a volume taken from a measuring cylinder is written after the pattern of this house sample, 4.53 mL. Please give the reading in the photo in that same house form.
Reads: 9 mL
